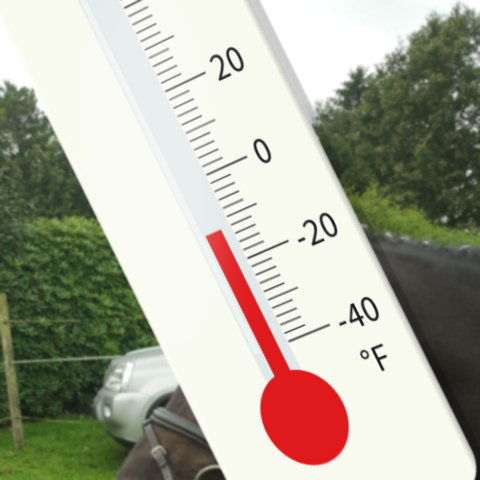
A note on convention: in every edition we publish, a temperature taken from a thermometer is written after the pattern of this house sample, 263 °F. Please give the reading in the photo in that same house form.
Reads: -12 °F
